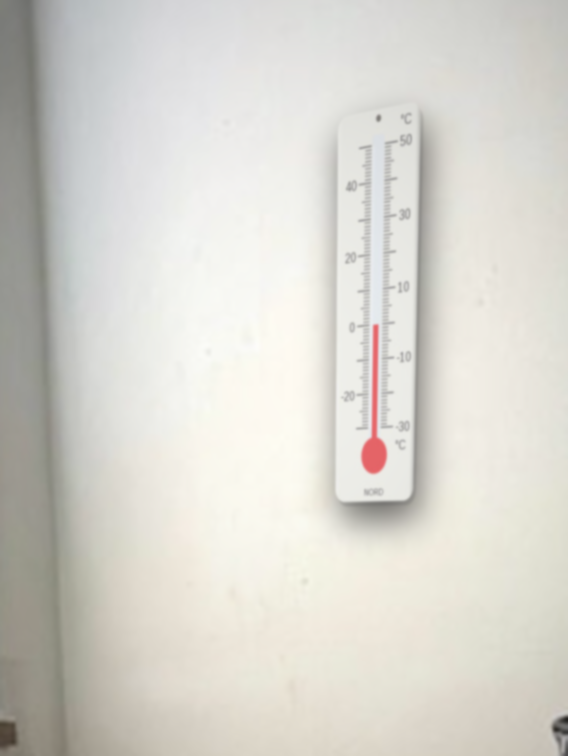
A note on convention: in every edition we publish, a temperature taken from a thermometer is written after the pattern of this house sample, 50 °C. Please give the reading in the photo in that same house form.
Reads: 0 °C
